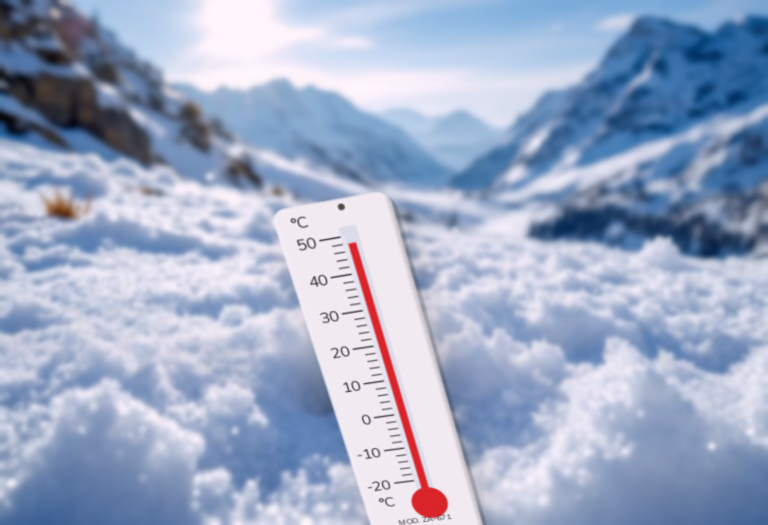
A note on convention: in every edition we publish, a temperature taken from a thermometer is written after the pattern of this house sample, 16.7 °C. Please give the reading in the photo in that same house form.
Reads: 48 °C
